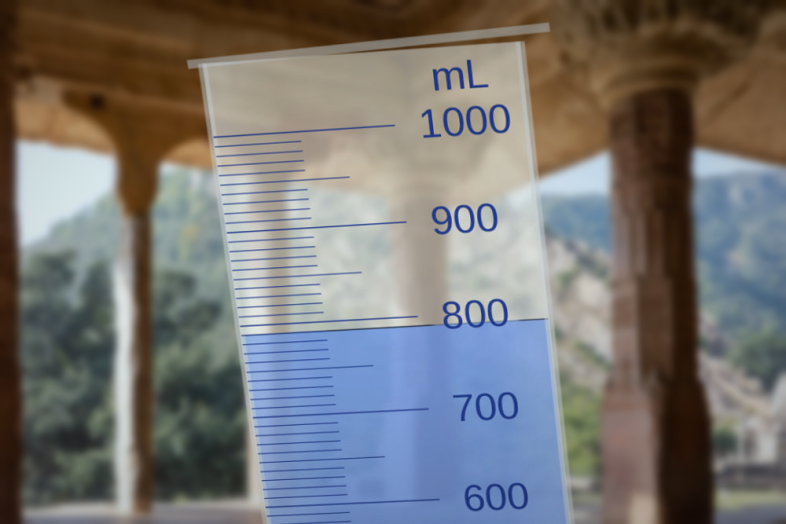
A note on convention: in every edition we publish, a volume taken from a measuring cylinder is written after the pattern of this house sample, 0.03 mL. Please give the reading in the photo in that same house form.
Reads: 790 mL
